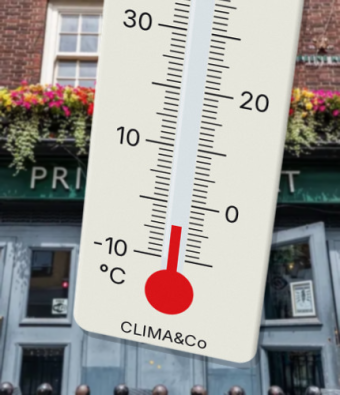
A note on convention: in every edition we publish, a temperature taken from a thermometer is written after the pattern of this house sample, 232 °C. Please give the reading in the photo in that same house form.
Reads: -4 °C
